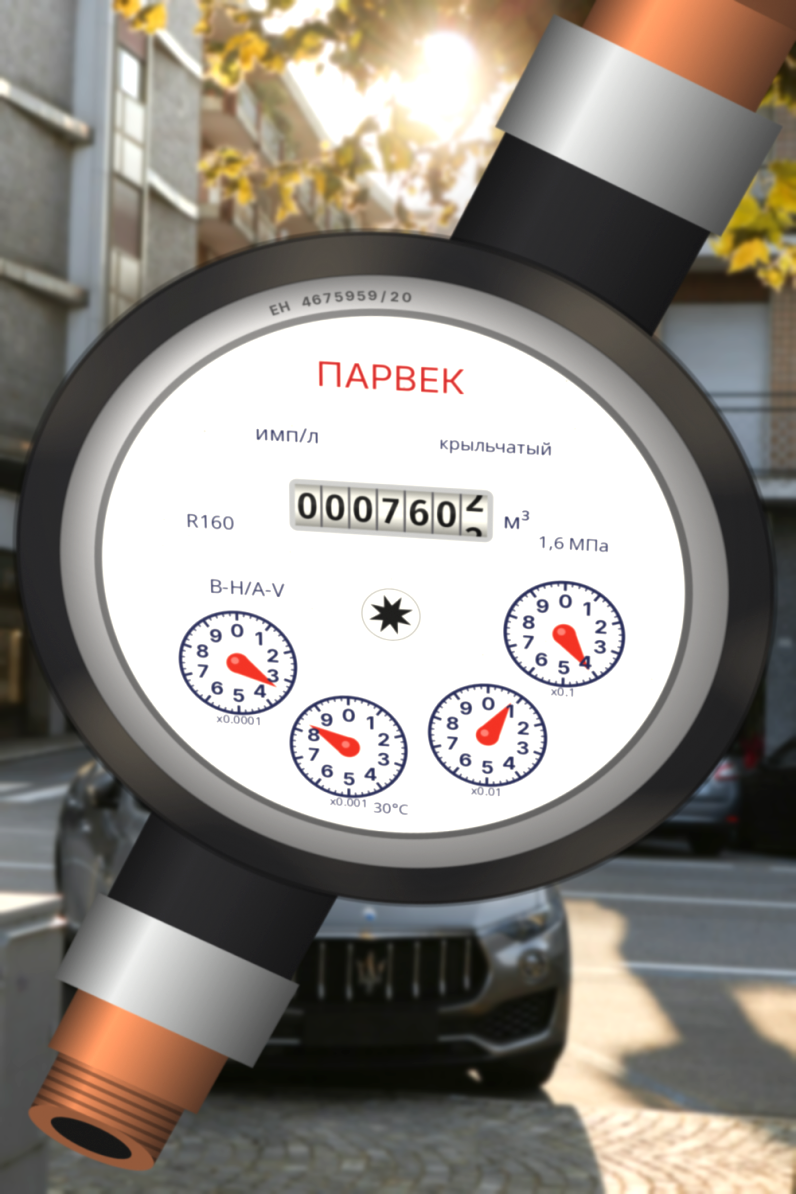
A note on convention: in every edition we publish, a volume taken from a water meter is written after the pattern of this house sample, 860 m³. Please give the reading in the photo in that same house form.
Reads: 7602.4083 m³
